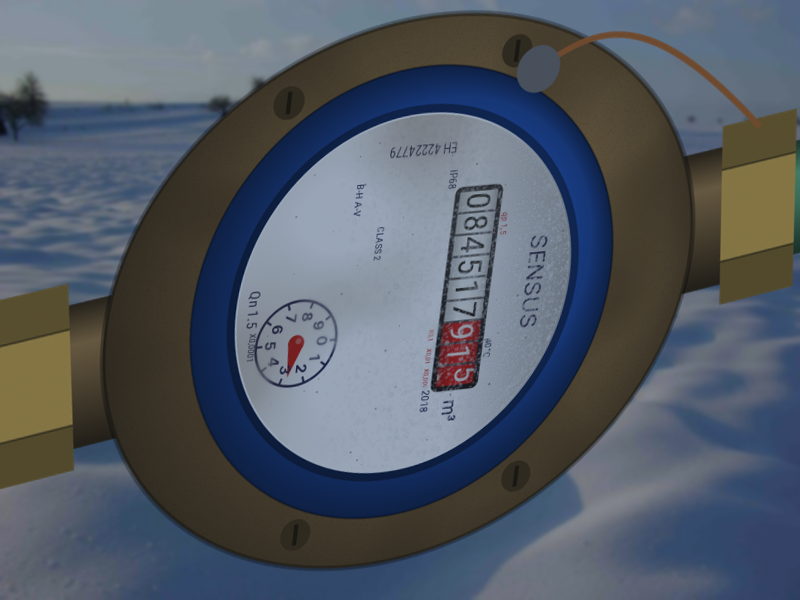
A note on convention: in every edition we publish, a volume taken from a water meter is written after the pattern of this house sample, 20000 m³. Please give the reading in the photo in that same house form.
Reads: 84517.9152 m³
